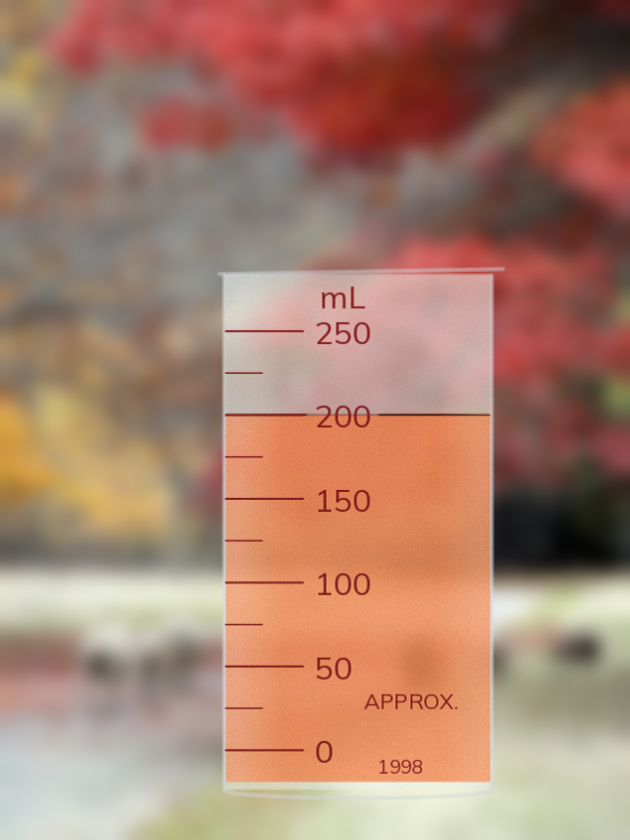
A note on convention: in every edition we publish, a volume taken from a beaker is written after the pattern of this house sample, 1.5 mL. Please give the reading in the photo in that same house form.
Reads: 200 mL
